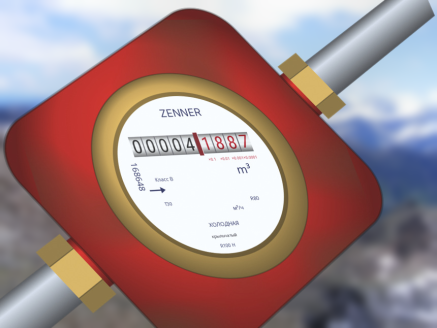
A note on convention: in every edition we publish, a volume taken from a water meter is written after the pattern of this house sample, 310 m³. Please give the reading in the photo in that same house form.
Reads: 4.1887 m³
